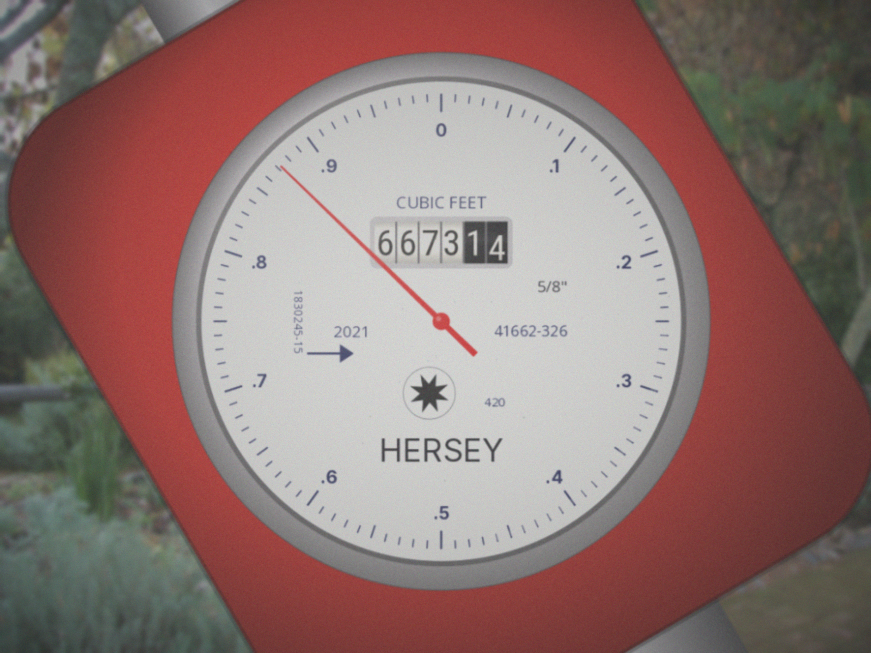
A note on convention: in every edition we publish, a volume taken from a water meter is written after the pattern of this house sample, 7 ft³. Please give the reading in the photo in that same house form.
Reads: 667313.87 ft³
